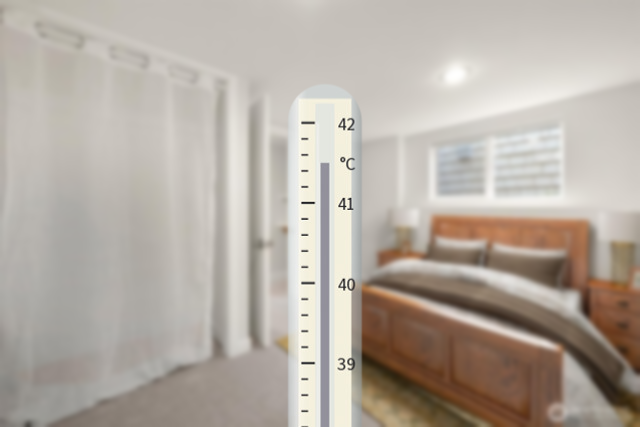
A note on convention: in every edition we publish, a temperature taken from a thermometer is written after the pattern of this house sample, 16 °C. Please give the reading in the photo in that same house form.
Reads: 41.5 °C
